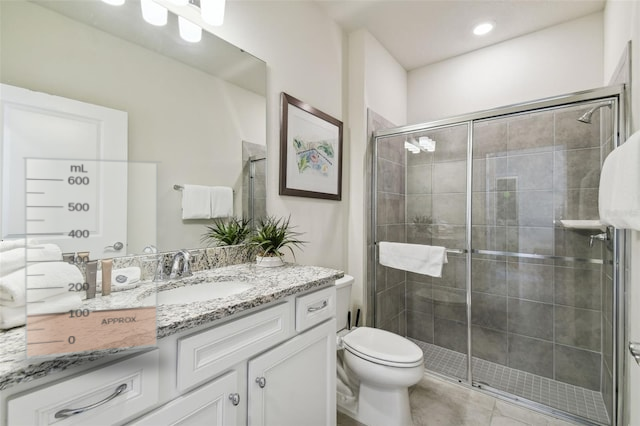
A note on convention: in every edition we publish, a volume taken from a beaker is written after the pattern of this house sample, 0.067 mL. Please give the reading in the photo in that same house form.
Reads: 100 mL
